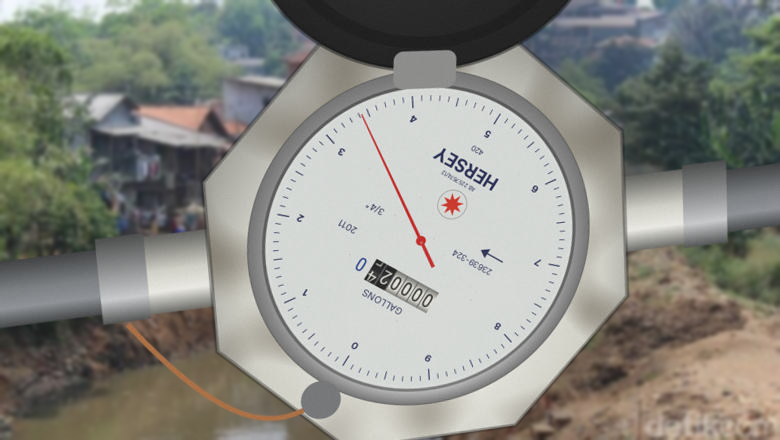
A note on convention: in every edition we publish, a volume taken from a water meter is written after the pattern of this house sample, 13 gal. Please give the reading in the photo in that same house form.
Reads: 243.4 gal
